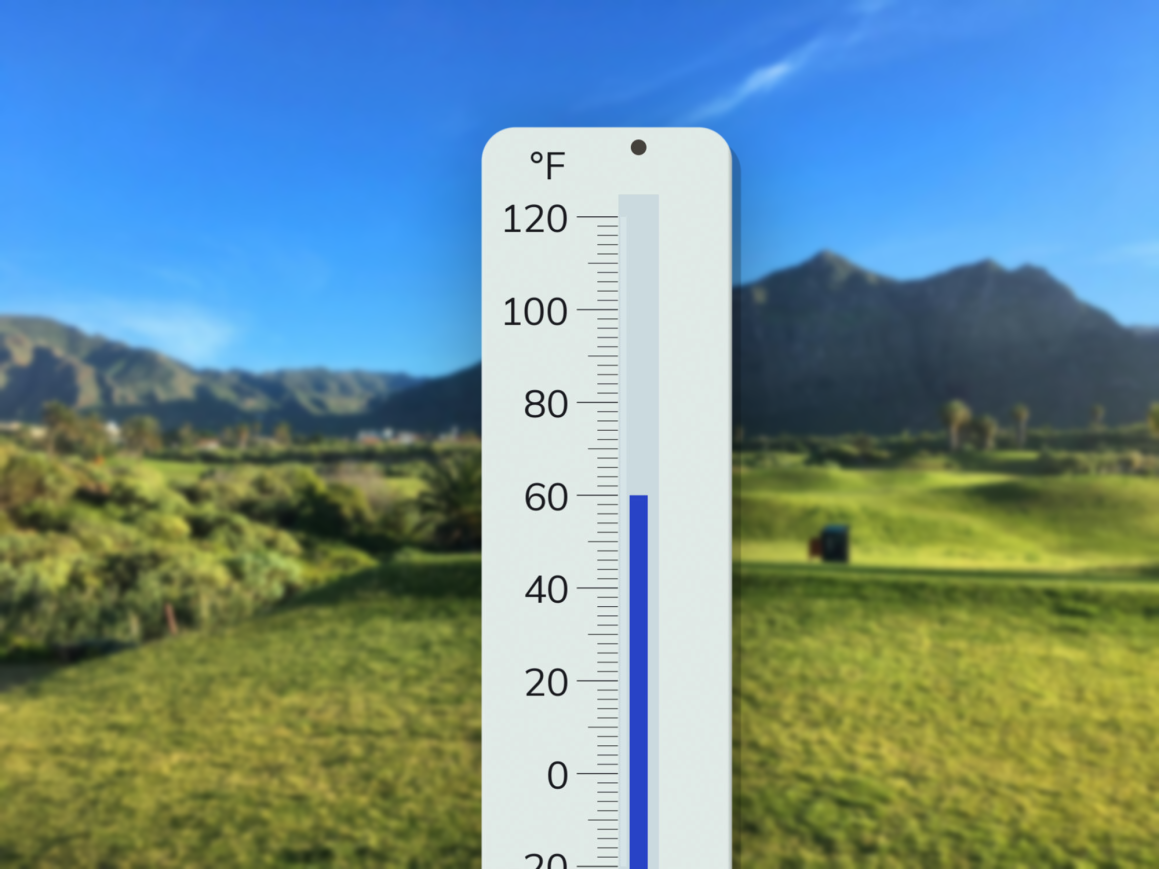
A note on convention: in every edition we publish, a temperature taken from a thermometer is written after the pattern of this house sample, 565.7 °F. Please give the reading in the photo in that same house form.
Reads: 60 °F
